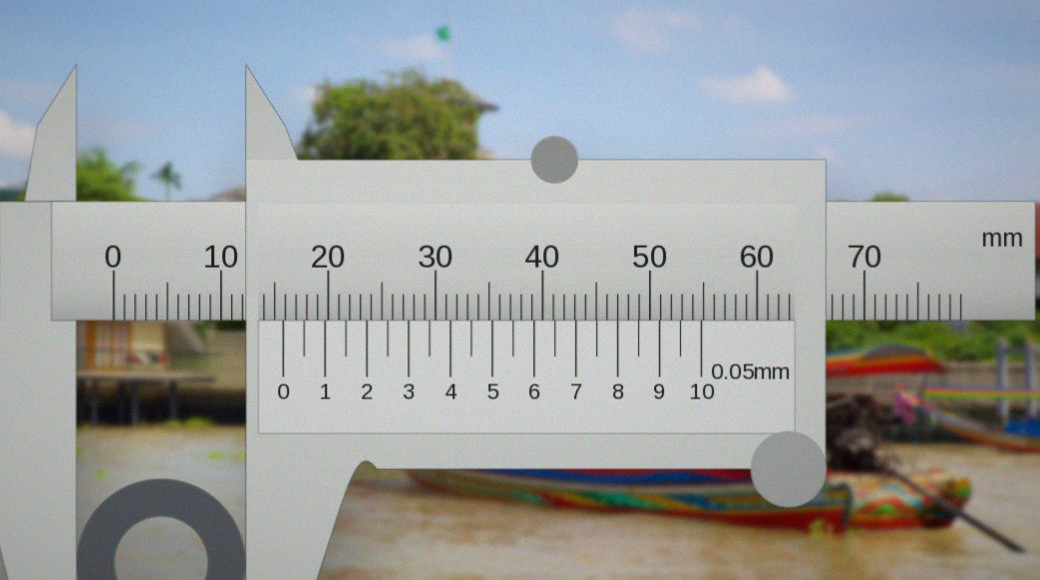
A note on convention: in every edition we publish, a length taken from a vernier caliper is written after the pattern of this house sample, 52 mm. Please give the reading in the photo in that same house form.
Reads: 15.8 mm
